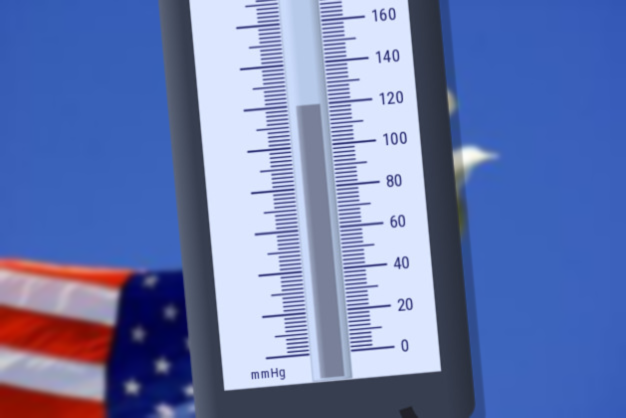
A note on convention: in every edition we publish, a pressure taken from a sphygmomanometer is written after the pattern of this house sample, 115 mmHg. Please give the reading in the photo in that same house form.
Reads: 120 mmHg
